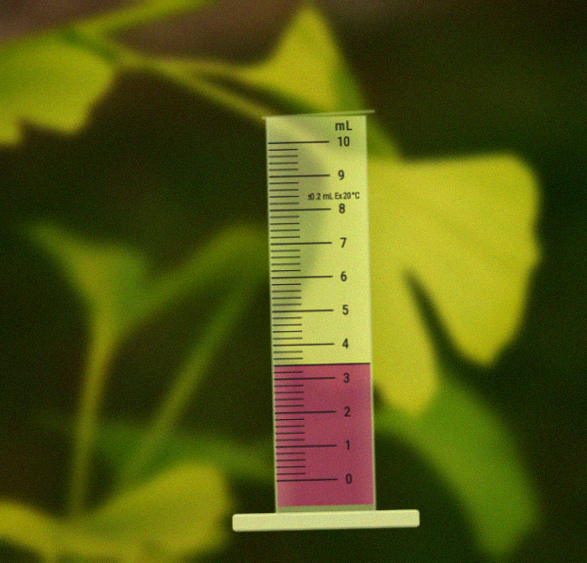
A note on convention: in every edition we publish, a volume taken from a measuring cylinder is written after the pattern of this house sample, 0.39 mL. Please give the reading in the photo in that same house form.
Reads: 3.4 mL
